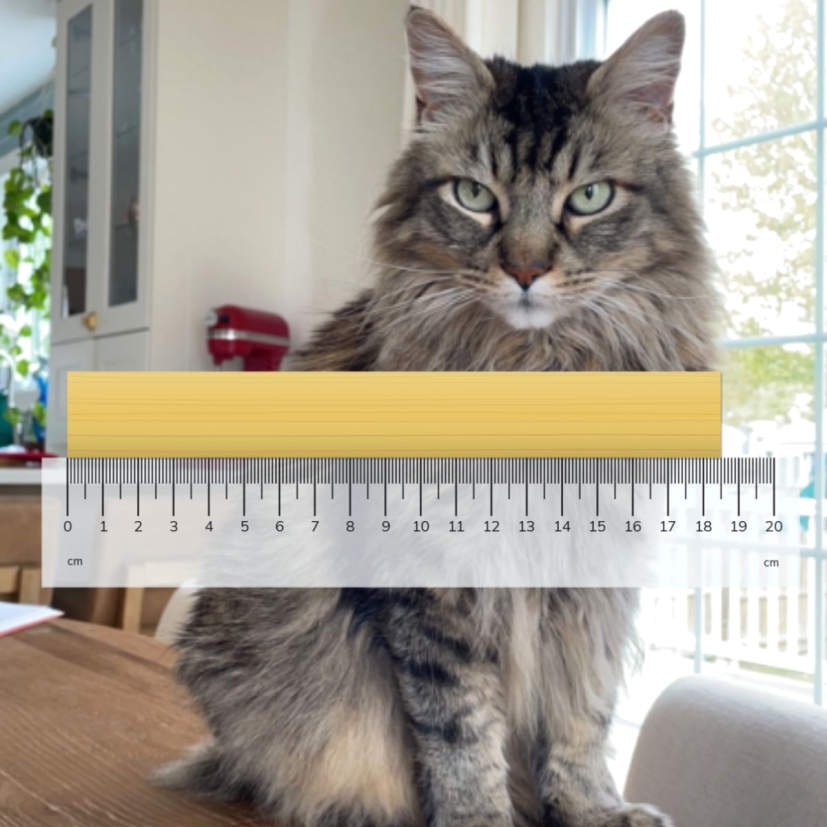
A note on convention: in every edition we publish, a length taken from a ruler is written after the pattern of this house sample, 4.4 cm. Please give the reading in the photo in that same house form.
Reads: 18.5 cm
